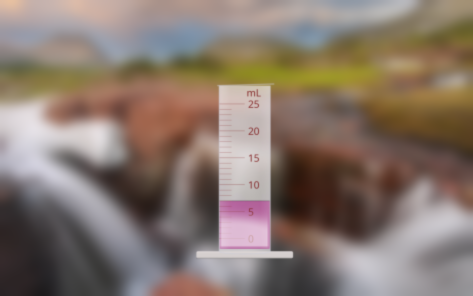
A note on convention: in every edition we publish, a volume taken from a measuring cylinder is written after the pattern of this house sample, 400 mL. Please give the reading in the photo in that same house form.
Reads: 7 mL
